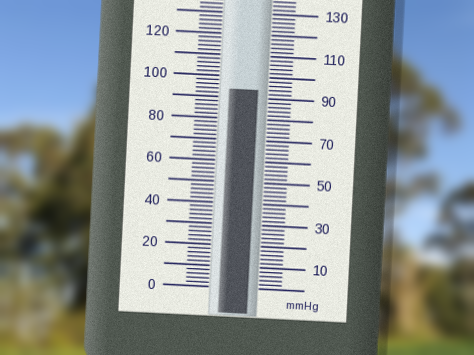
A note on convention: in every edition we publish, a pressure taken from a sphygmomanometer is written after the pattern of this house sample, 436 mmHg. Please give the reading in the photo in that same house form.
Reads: 94 mmHg
